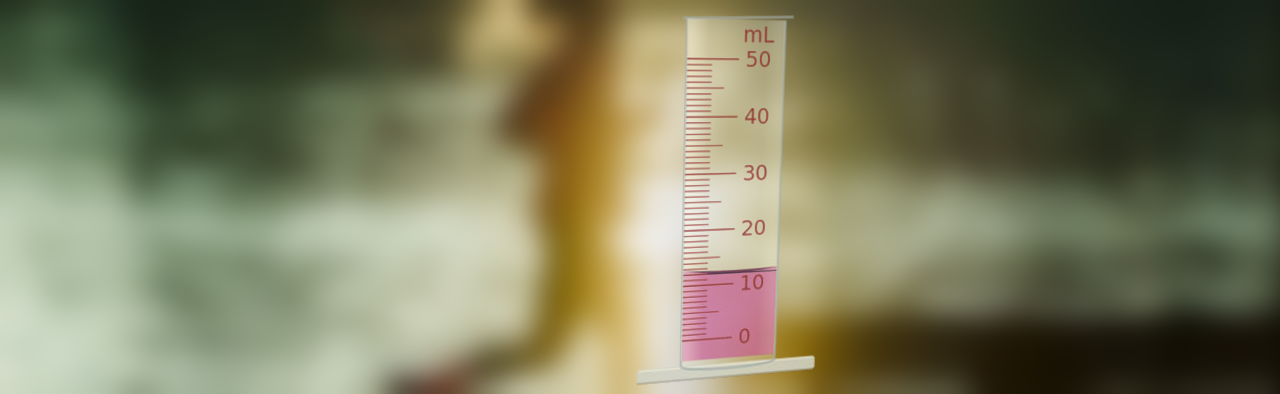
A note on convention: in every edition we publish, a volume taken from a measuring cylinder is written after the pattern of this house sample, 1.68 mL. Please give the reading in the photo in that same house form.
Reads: 12 mL
